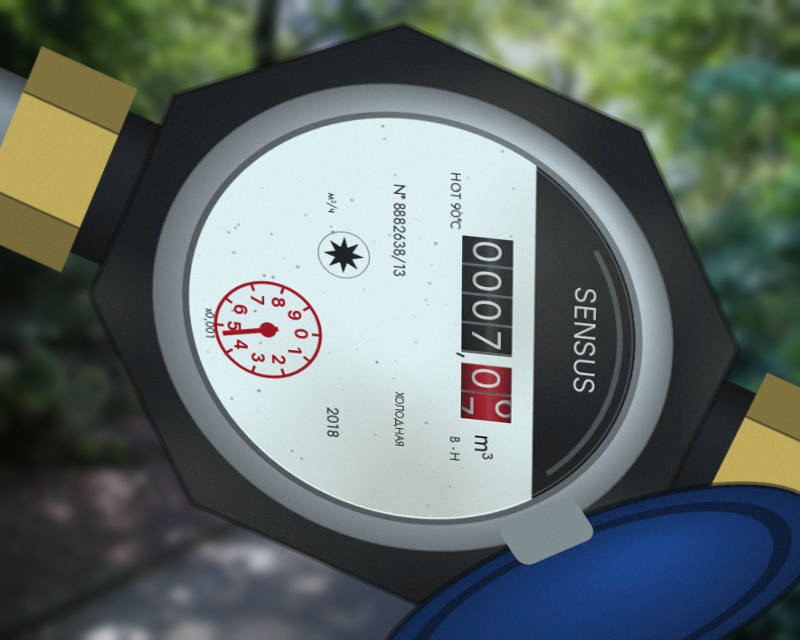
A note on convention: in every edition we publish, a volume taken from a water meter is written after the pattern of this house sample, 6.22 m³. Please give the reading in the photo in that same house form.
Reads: 7.064 m³
